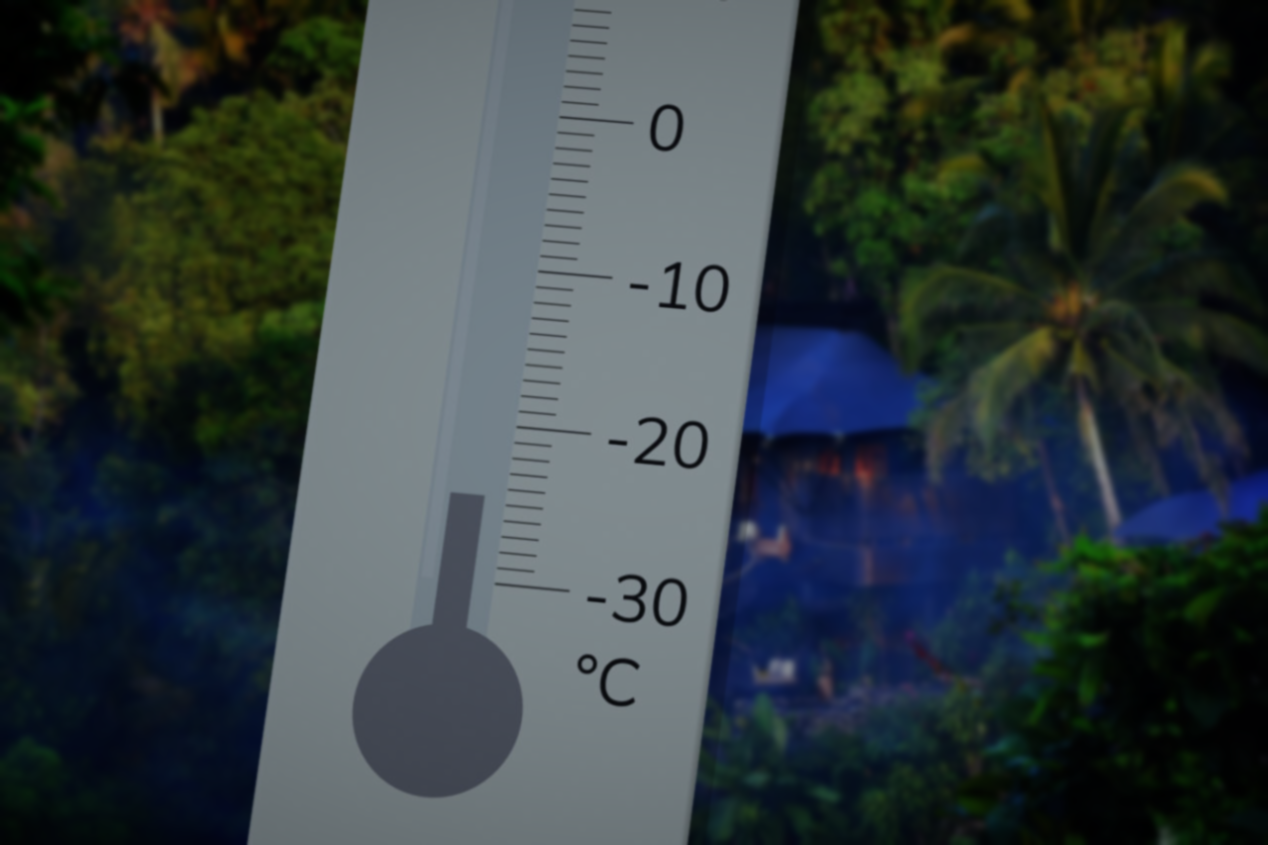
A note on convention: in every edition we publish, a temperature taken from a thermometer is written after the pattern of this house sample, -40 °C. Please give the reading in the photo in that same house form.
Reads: -24.5 °C
